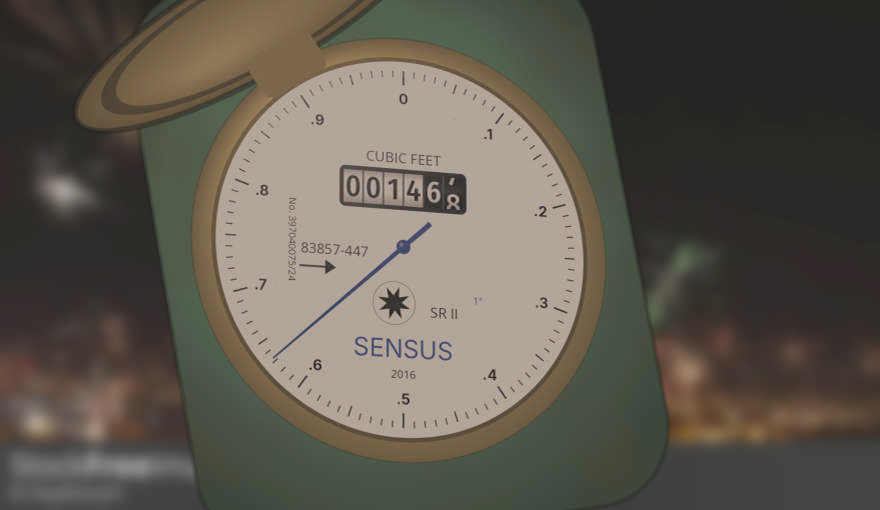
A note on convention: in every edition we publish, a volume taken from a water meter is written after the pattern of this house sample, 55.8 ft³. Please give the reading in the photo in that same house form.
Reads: 1467.63 ft³
